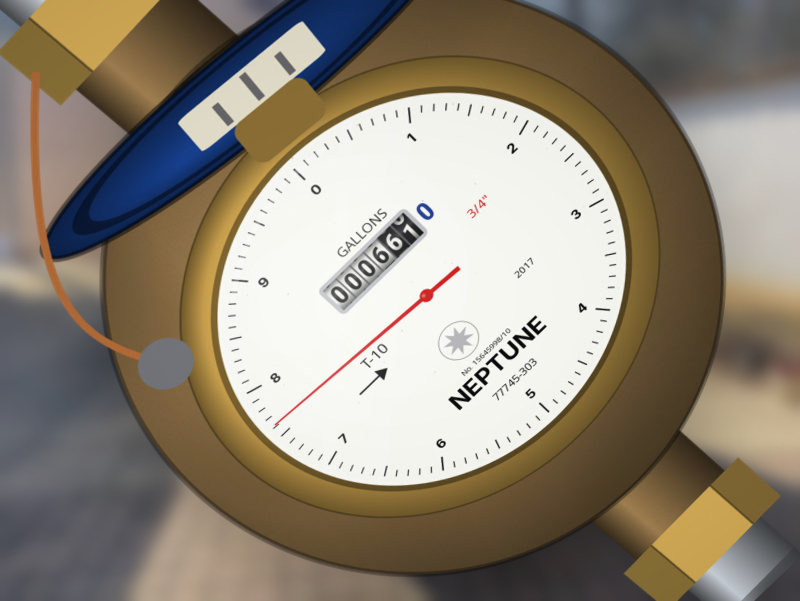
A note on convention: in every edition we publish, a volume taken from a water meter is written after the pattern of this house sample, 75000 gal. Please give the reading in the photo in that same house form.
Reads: 6607.6 gal
